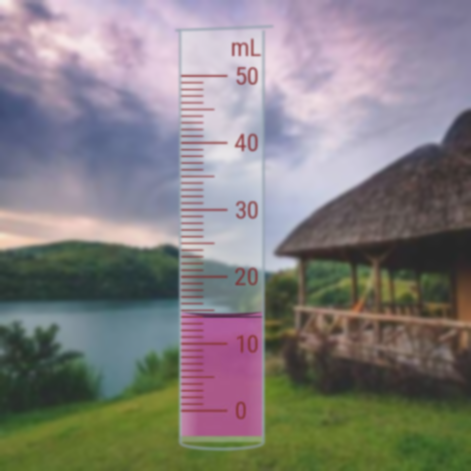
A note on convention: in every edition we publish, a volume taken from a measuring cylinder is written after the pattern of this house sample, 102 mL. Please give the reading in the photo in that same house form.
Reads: 14 mL
